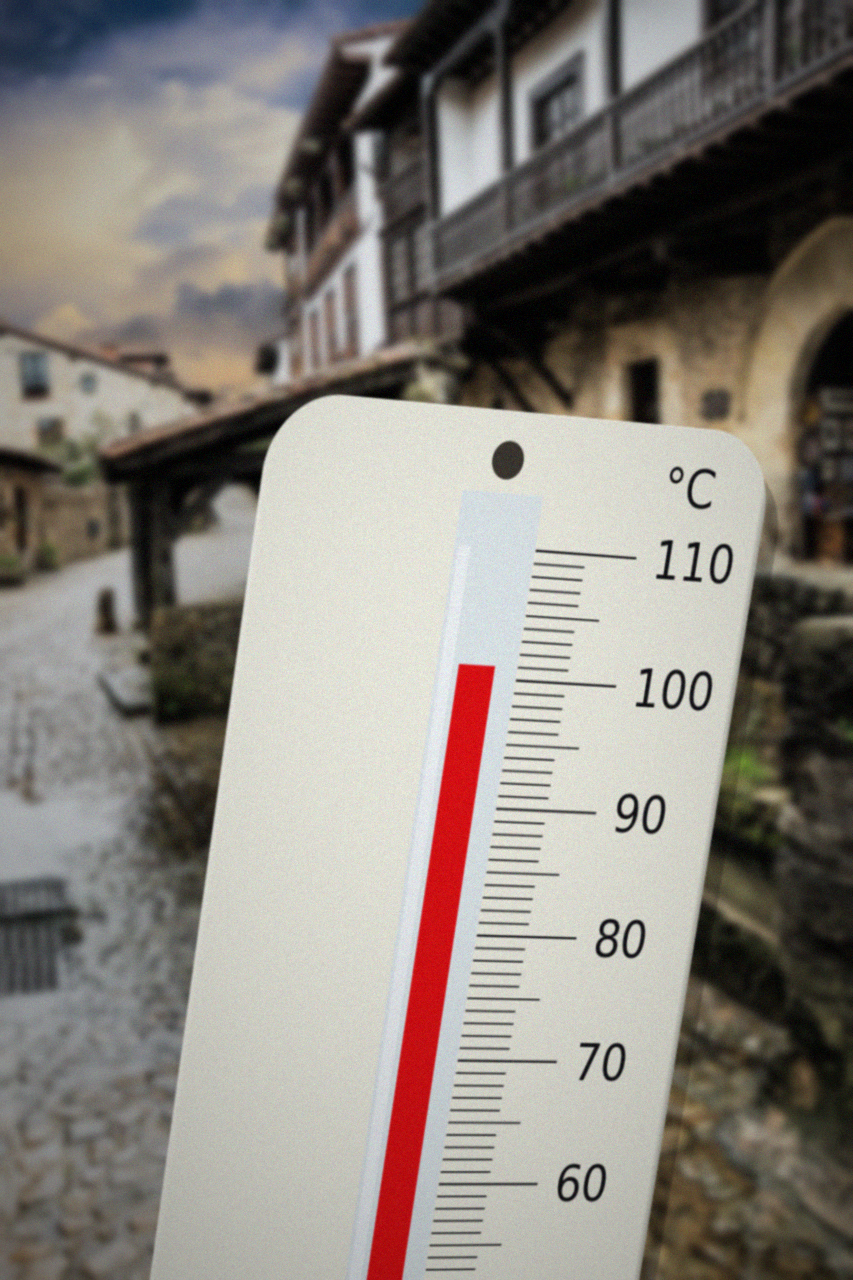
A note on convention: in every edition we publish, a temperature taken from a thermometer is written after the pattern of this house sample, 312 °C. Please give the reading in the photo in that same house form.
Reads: 101 °C
